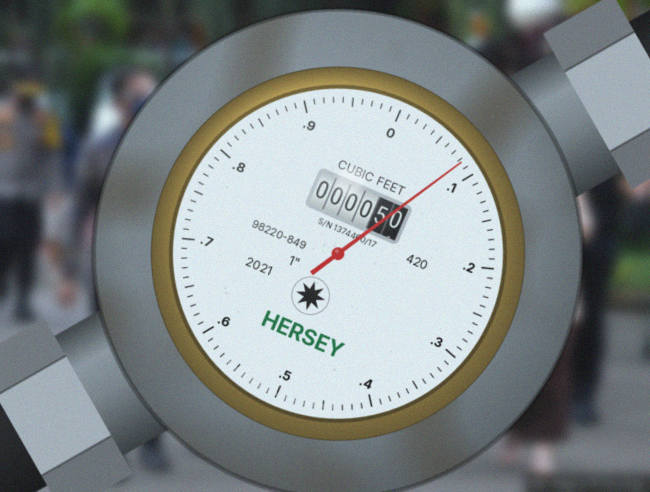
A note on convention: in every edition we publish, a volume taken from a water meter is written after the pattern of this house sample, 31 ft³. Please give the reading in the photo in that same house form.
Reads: 50.08 ft³
